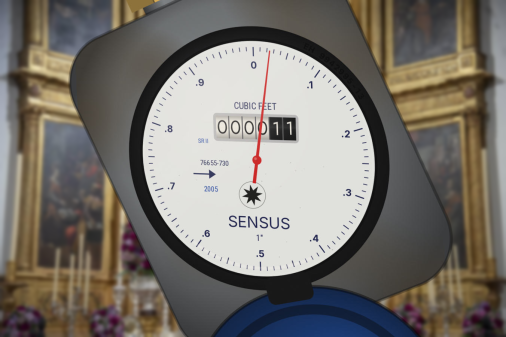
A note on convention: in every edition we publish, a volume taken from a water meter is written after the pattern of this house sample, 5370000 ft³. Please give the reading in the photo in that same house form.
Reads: 11.02 ft³
